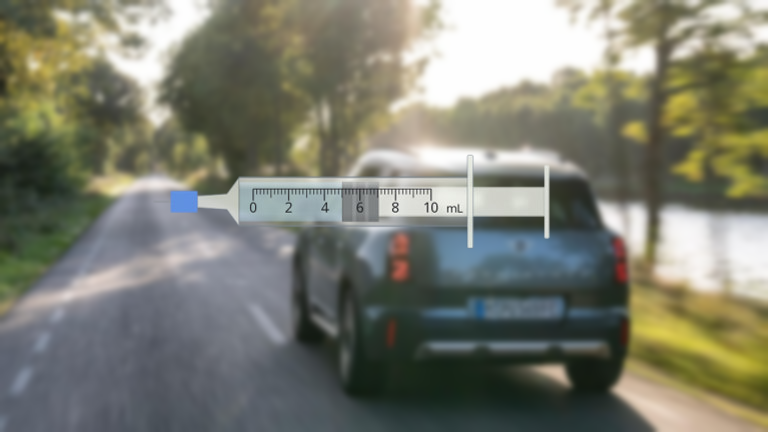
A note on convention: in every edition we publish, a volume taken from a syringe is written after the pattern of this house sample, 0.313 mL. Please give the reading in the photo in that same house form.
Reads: 5 mL
